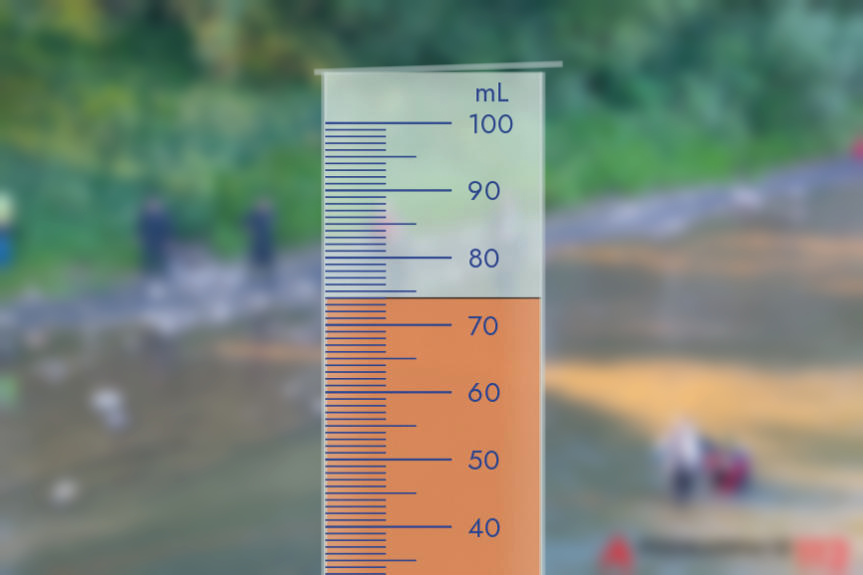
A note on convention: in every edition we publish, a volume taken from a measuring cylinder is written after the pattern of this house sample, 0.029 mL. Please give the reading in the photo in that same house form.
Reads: 74 mL
